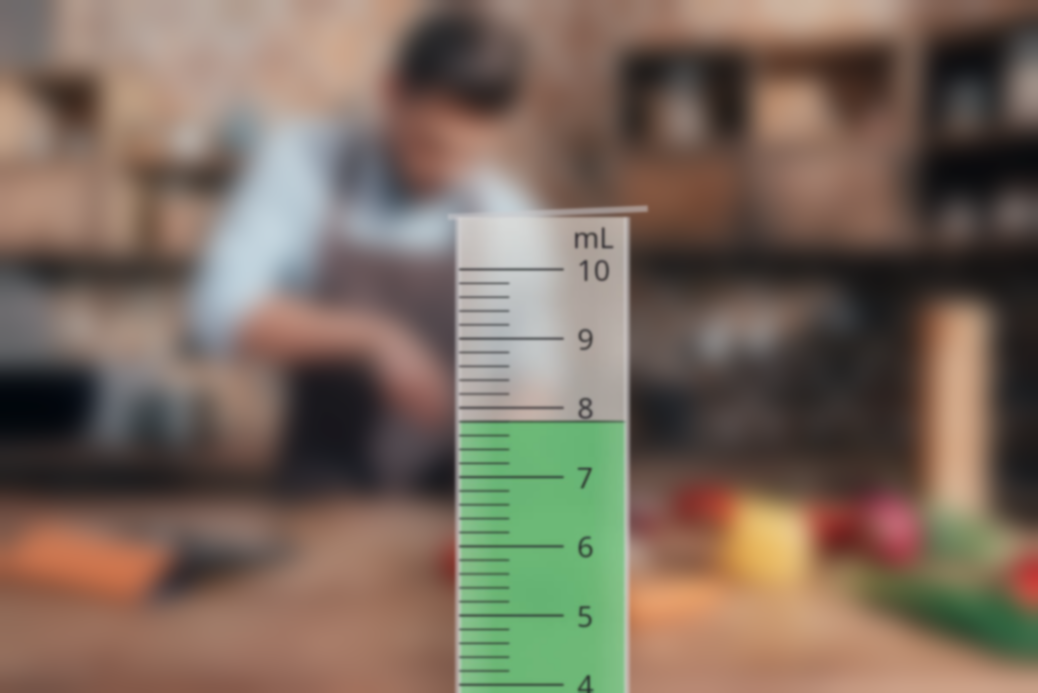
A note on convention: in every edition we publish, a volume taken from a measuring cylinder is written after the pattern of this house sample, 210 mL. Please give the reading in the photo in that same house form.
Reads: 7.8 mL
